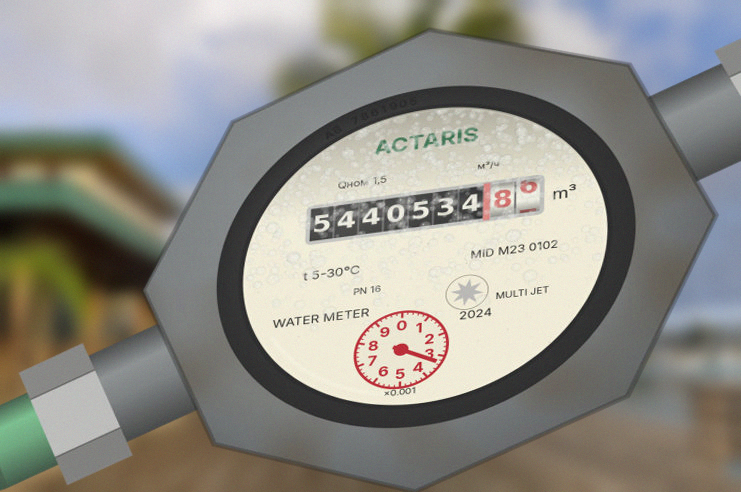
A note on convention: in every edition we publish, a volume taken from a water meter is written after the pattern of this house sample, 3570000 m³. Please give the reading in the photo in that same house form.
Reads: 5440534.863 m³
